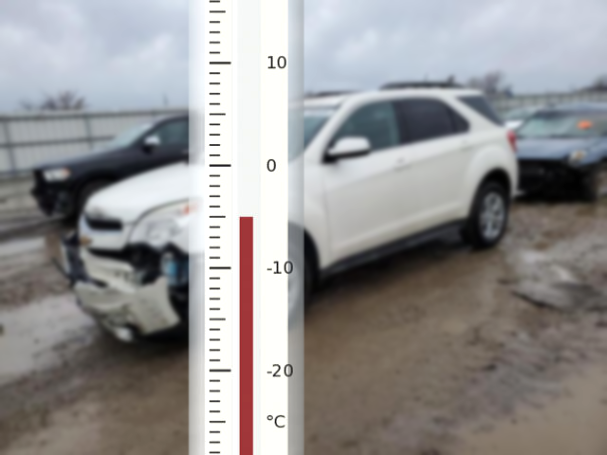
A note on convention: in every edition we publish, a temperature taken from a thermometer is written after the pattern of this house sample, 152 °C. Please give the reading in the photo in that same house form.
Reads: -5 °C
